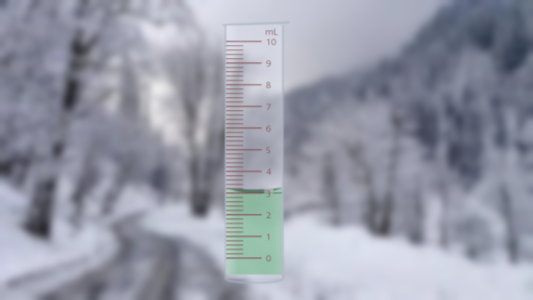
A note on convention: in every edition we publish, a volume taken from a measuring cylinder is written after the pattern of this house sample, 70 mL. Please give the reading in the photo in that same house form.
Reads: 3 mL
